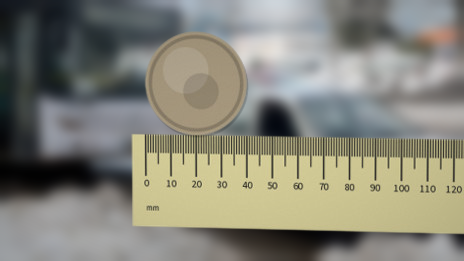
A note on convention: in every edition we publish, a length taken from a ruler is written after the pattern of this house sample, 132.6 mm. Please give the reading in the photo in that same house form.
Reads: 40 mm
